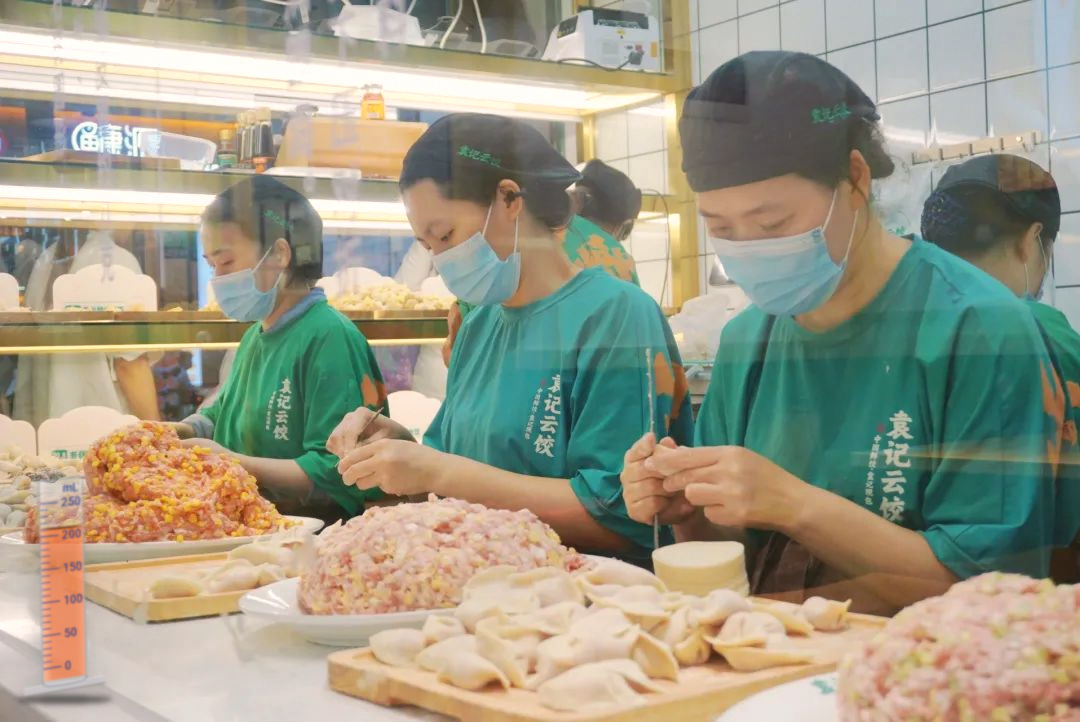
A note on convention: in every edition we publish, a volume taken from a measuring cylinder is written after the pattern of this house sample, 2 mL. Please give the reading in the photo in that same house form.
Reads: 210 mL
